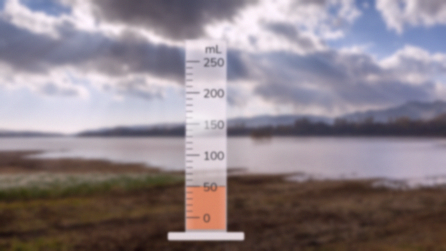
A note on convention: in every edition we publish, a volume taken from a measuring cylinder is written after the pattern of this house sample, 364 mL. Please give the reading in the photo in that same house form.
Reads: 50 mL
